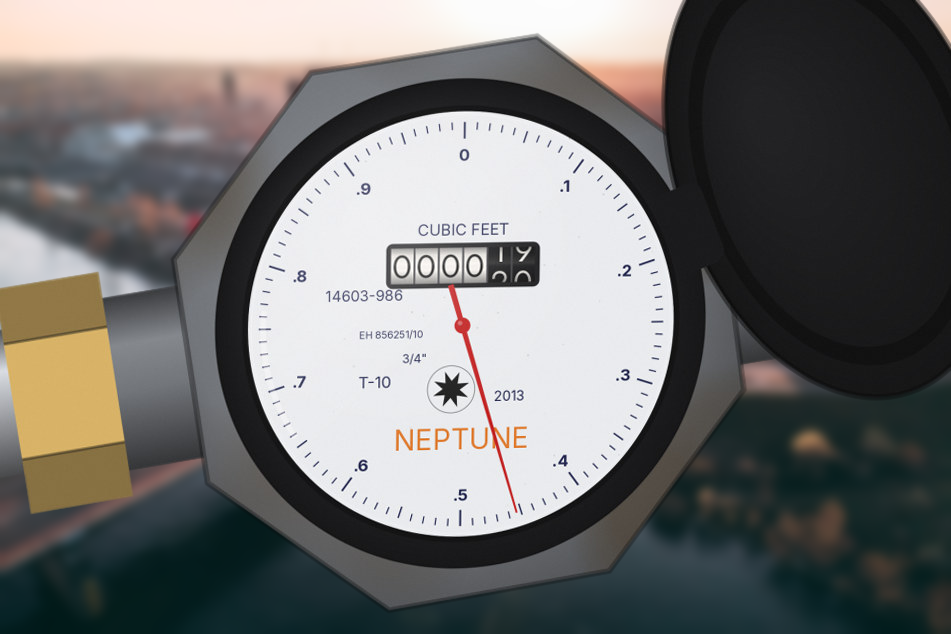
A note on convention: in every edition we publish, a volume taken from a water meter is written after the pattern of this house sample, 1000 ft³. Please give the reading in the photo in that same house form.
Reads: 19.45 ft³
